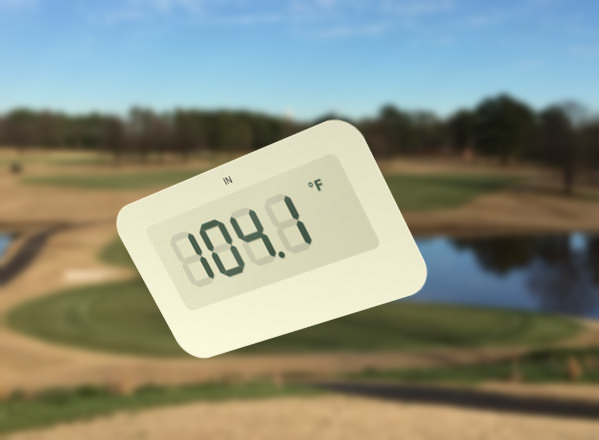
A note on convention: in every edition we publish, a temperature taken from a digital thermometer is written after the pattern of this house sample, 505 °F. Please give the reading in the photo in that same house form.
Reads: 104.1 °F
